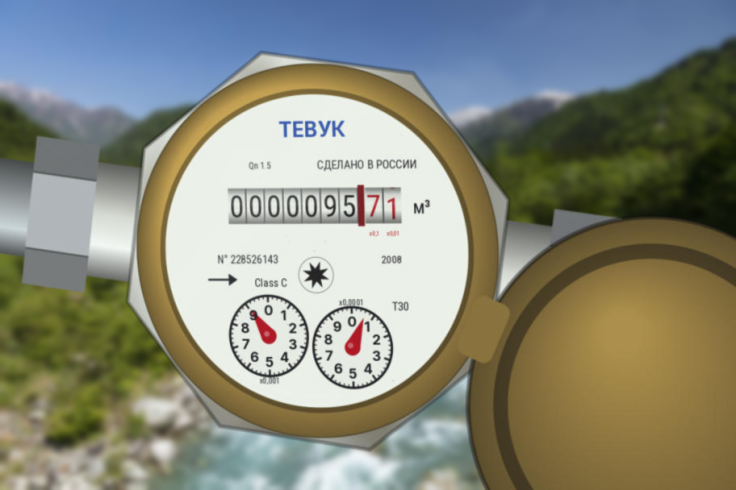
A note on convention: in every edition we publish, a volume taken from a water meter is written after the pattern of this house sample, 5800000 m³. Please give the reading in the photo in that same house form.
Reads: 95.7090 m³
